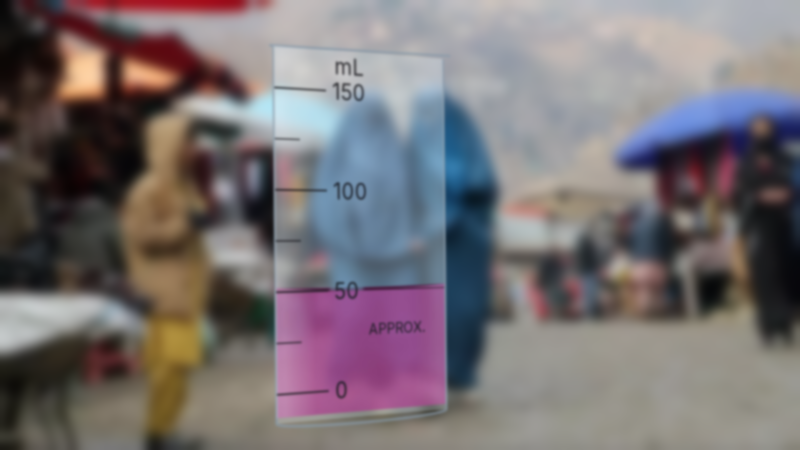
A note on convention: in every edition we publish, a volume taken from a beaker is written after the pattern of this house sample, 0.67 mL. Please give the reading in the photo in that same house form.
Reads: 50 mL
